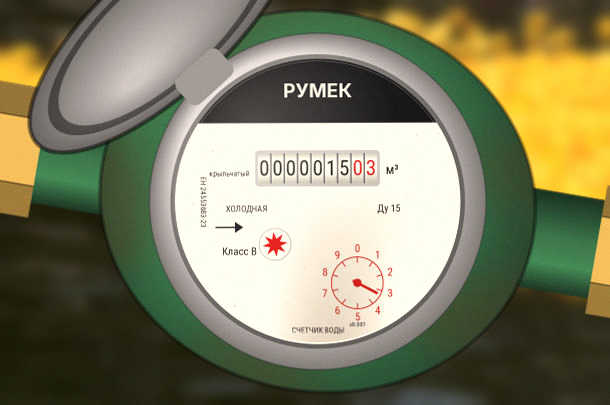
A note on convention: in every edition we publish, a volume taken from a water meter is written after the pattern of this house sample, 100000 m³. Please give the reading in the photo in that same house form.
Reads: 15.033 m³
